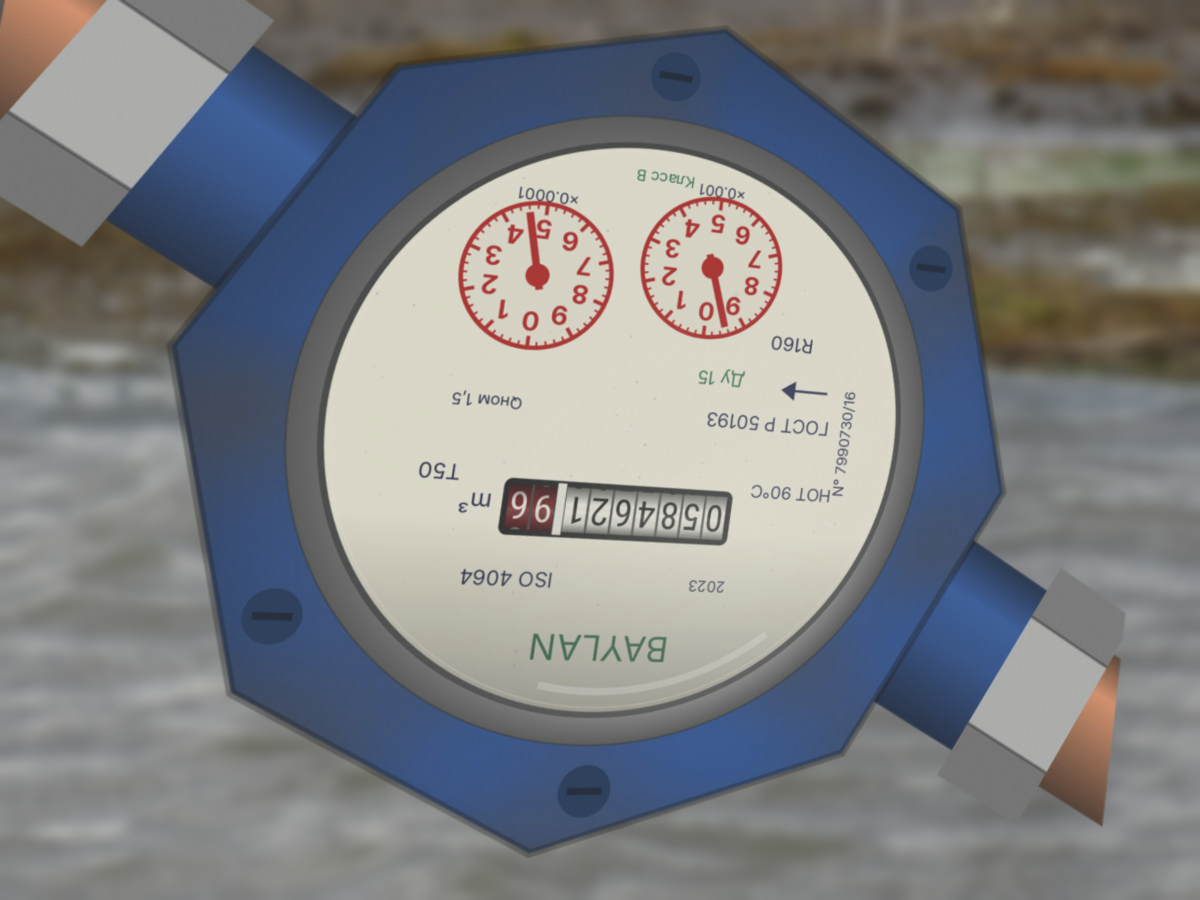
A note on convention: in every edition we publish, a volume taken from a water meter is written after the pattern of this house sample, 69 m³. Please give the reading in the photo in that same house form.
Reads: 584621.9594 m³
